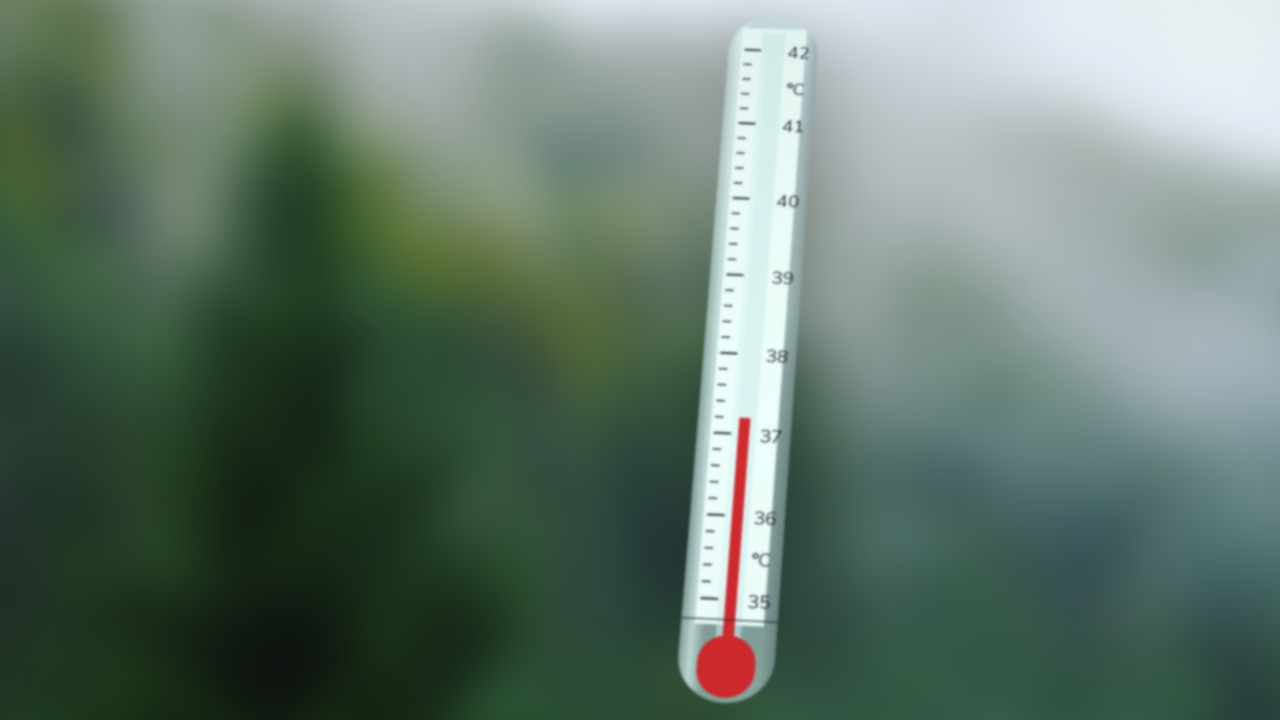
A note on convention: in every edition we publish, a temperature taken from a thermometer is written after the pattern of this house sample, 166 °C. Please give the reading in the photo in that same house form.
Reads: 37.2 °C
